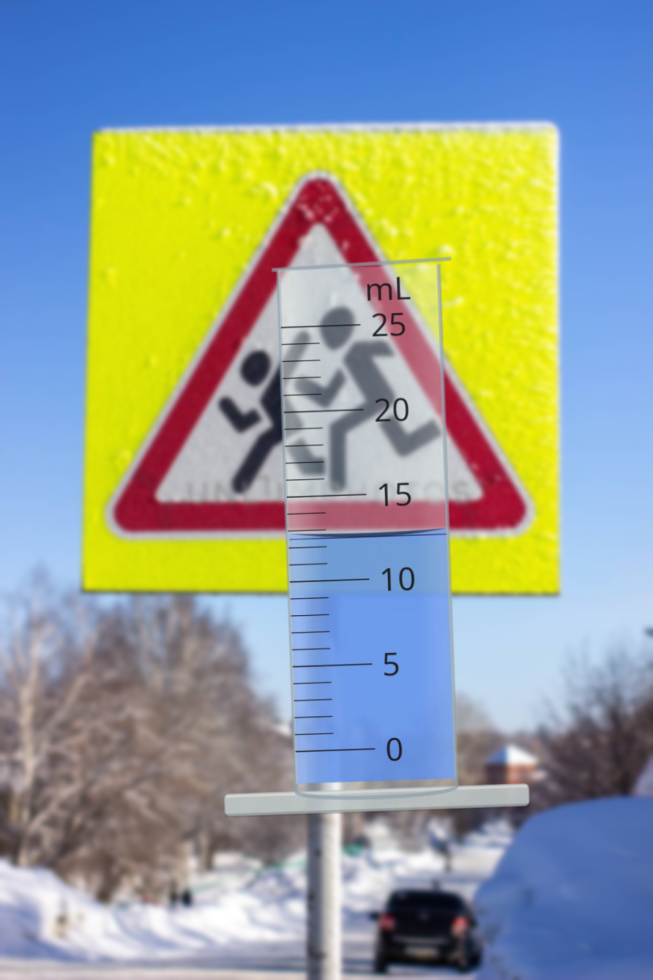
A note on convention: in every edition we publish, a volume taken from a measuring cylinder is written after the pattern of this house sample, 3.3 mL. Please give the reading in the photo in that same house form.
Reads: 12.5 mL
